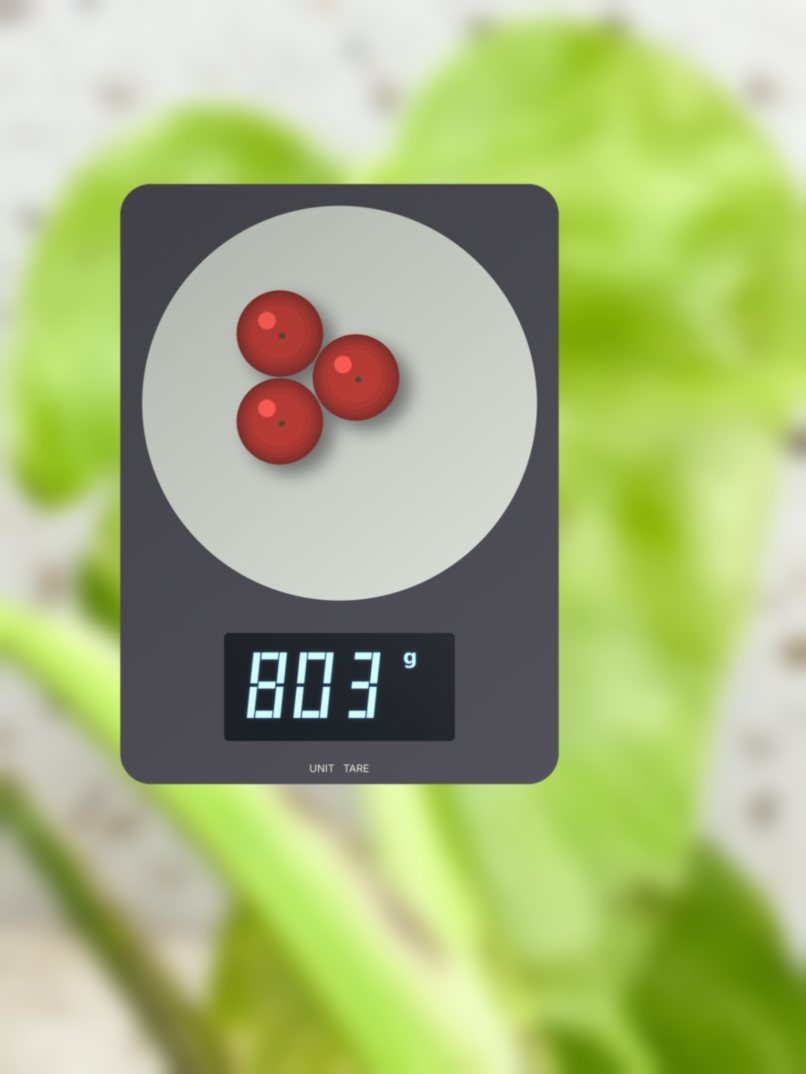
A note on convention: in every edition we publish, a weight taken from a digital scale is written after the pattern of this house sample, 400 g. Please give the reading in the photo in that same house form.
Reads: 803 g
